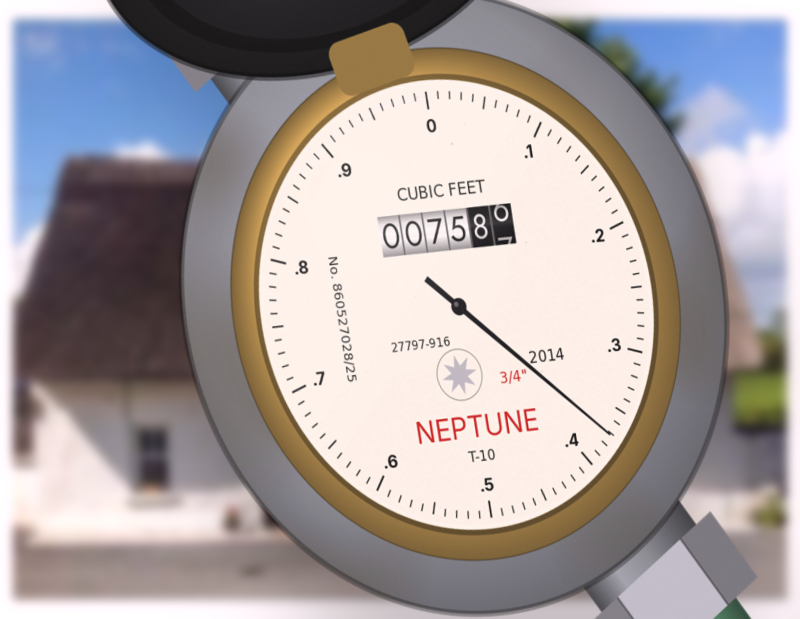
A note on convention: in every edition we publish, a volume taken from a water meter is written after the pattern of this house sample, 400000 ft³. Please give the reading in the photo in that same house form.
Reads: 7586.37 ft³
